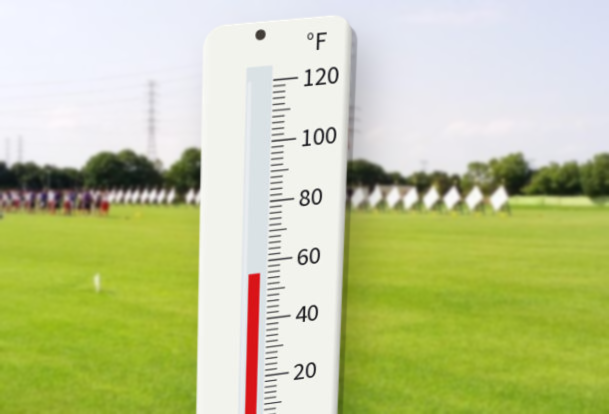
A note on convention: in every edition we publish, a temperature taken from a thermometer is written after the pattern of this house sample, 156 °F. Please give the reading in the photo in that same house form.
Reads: 56 °F
